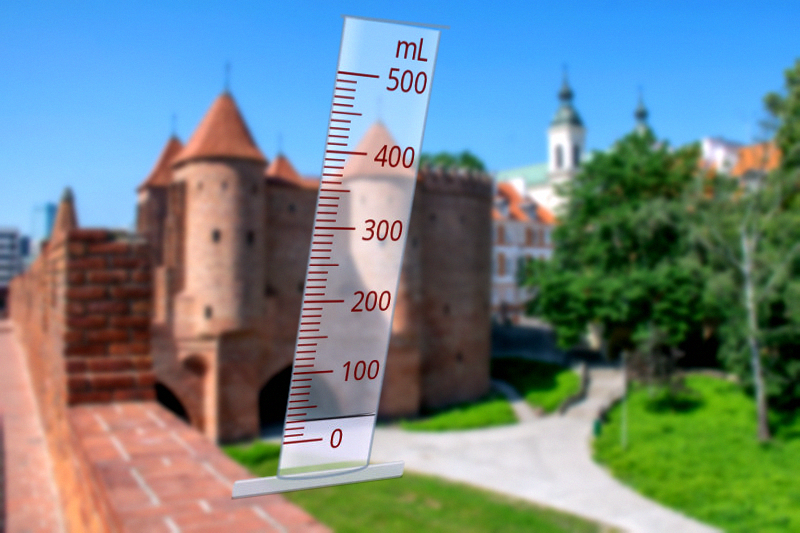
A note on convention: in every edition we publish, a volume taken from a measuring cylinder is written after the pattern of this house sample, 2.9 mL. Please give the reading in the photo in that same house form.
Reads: 30 mL
